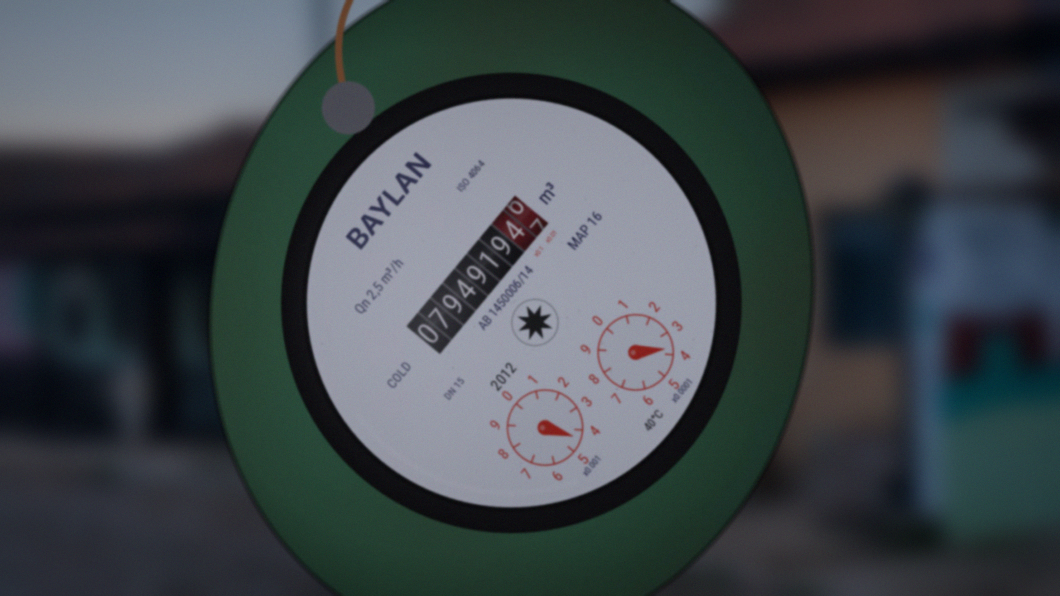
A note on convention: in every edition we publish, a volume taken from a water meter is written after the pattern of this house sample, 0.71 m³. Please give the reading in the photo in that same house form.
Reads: 794919.4643 m³
